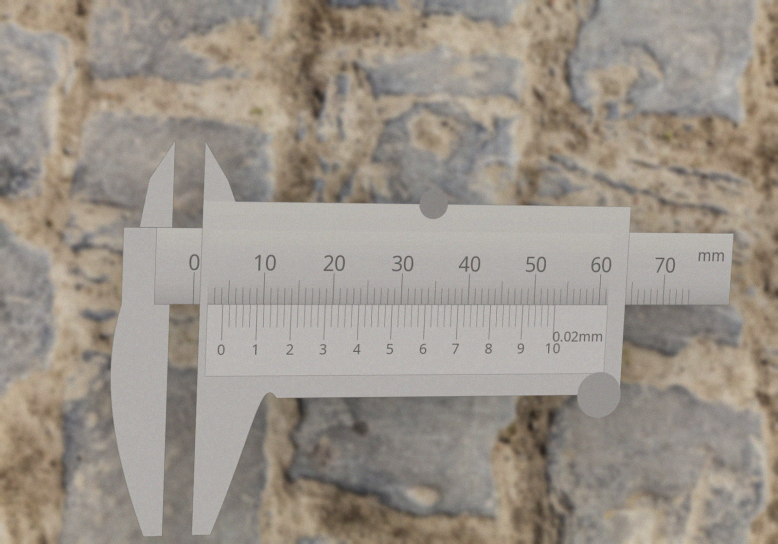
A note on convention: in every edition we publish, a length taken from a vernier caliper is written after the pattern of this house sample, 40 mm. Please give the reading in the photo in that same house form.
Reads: 4.2 mm
